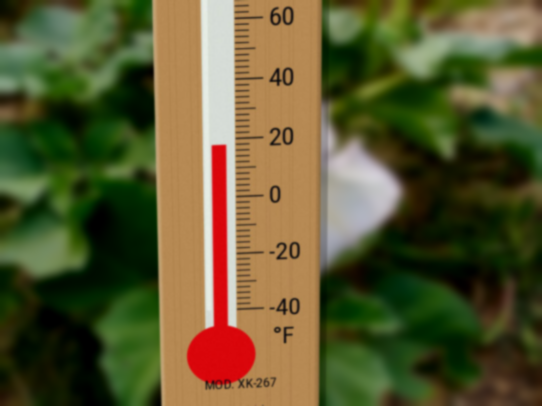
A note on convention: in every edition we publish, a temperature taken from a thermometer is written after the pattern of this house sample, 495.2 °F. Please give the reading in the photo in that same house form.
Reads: 18 °F
